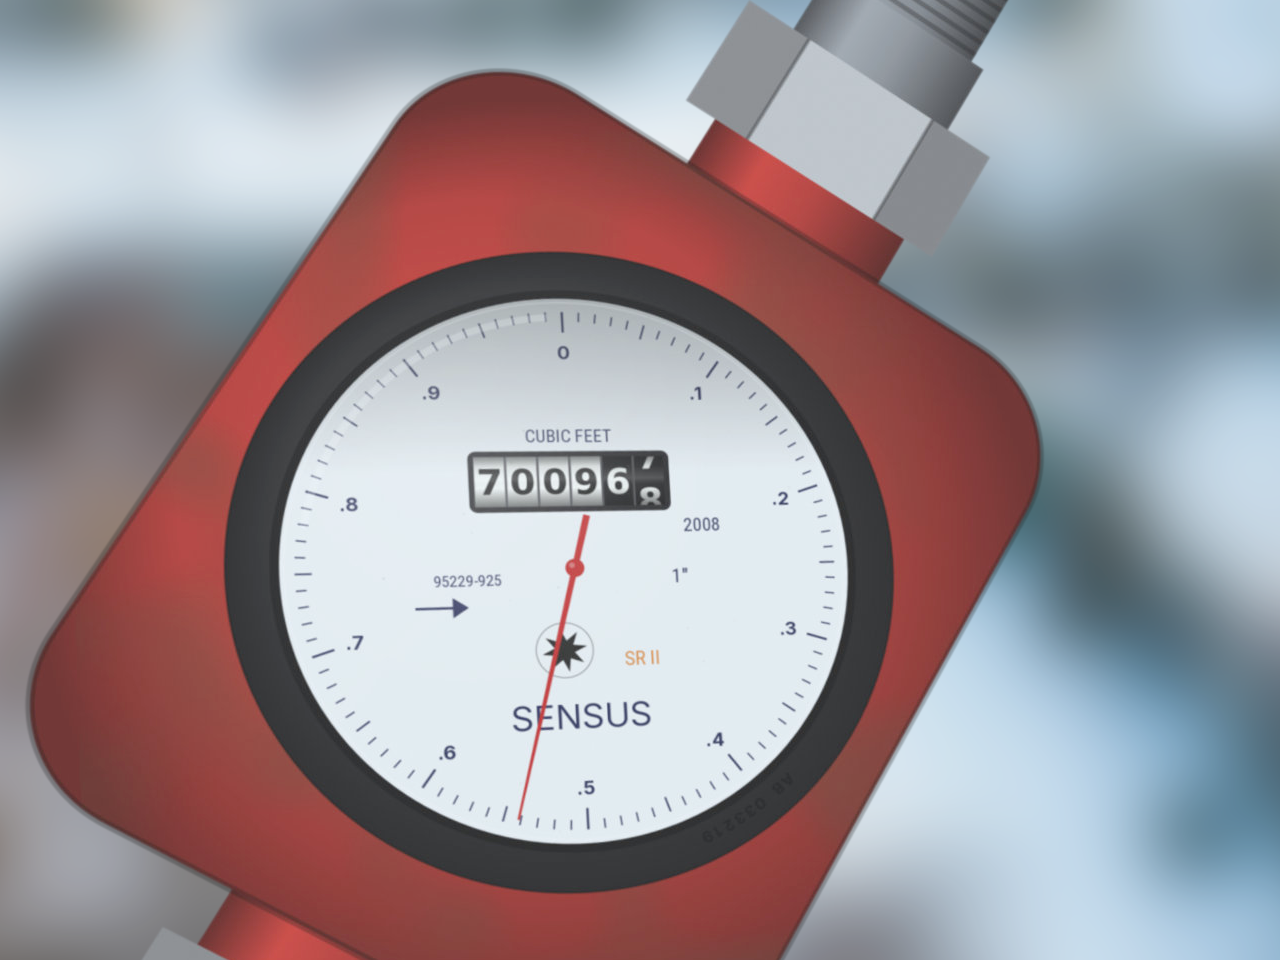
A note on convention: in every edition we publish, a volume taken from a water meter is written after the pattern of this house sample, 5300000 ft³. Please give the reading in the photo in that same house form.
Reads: 700967.54 ft³
